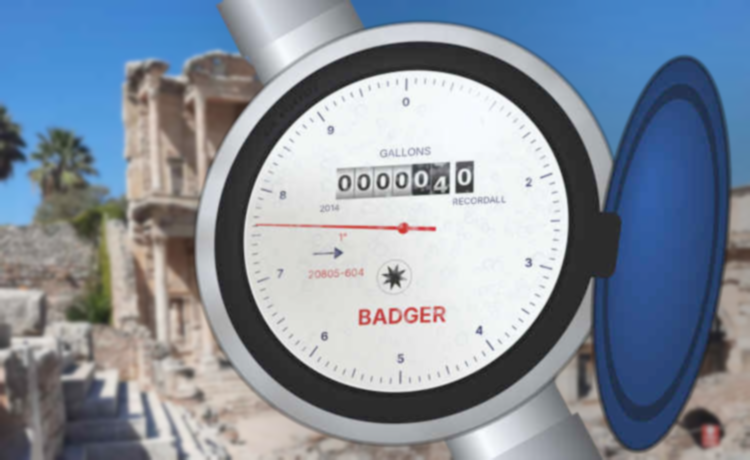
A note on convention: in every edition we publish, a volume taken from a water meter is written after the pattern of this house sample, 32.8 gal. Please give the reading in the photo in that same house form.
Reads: 37.6 gal
